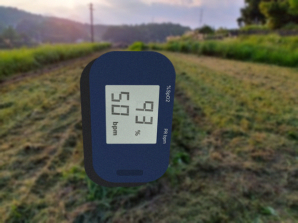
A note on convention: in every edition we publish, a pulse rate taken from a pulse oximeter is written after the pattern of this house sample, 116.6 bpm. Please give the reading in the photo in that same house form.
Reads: 50 bpm
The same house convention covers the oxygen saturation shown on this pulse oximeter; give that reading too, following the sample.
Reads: 93 %
